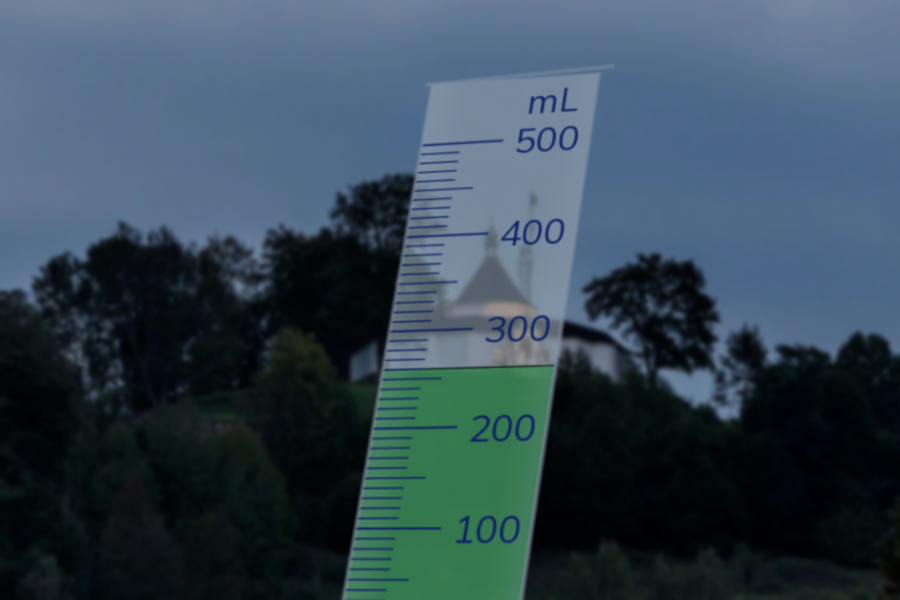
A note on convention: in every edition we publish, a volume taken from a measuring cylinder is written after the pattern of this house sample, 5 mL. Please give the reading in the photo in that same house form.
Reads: 260 mL
